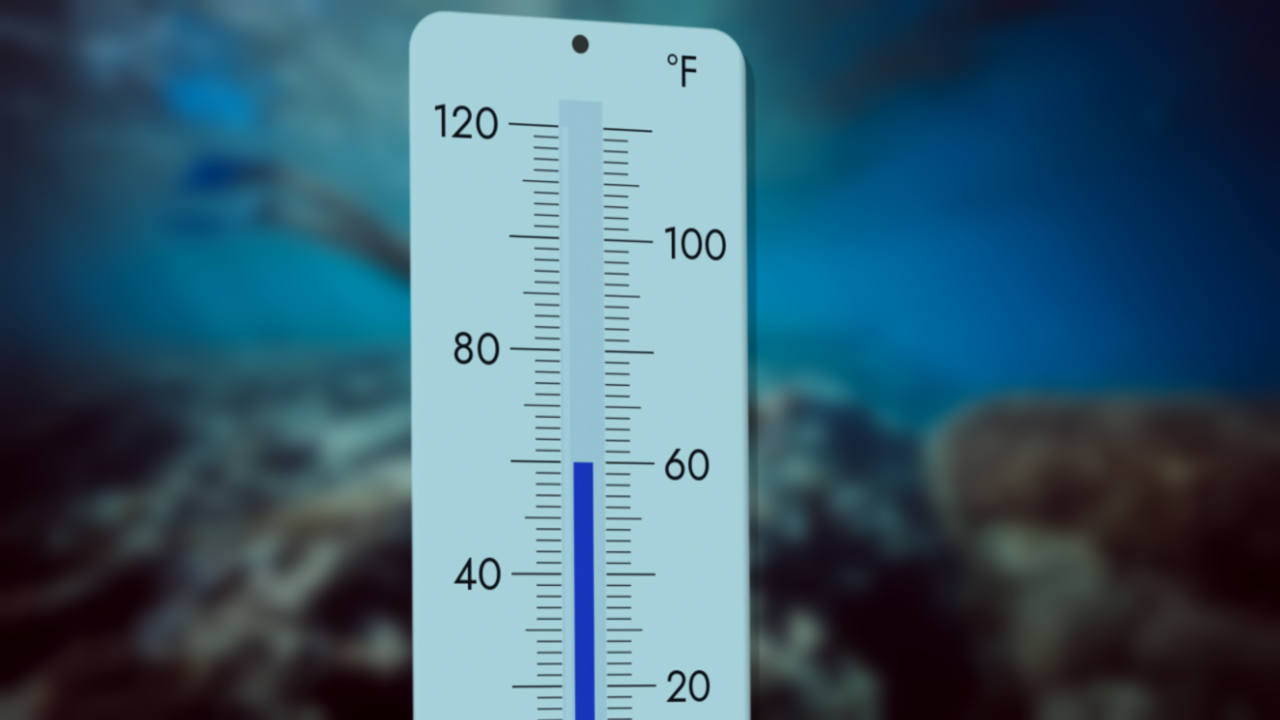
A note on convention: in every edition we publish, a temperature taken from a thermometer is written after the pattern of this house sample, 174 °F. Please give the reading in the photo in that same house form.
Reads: 60 °F
